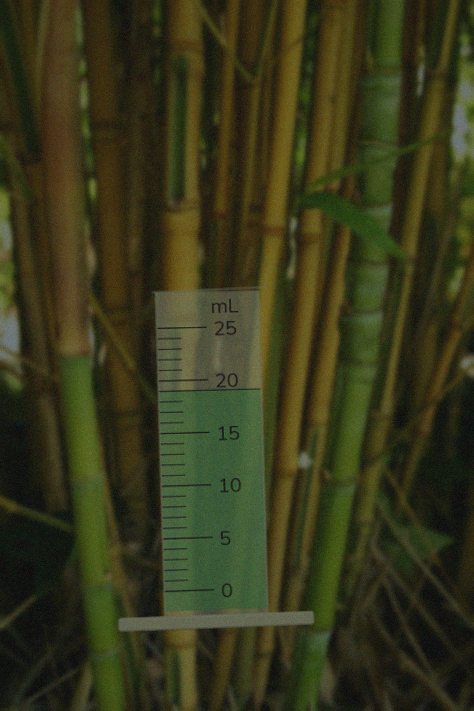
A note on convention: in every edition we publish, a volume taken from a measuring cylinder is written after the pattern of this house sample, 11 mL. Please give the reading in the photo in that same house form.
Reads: 19 mL
